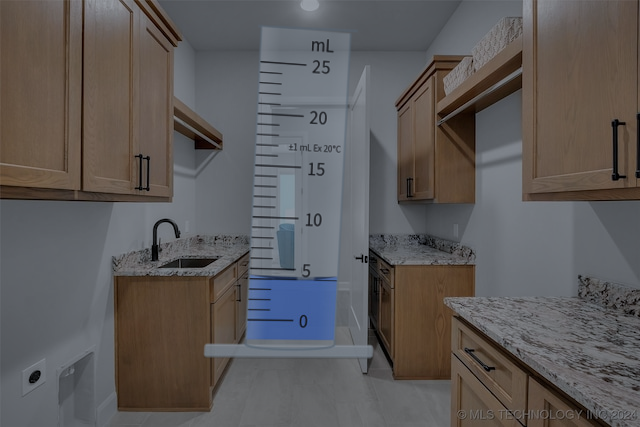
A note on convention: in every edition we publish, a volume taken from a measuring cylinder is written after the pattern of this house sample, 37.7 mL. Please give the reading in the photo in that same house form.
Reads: 4 mL
